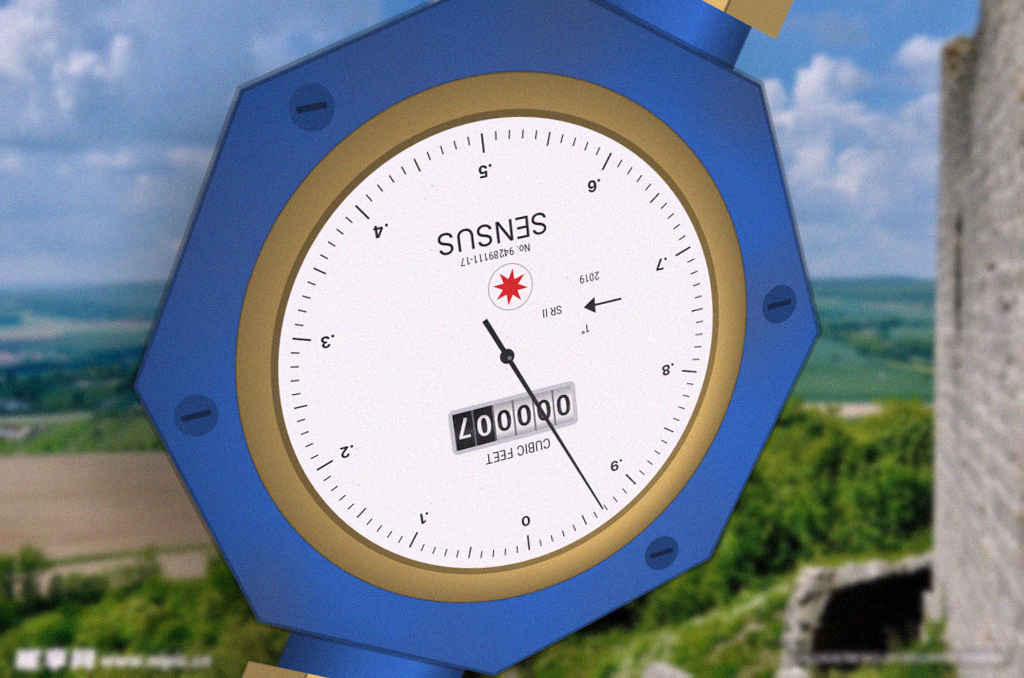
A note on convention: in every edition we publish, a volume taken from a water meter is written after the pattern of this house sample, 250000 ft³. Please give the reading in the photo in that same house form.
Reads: 6.93 ft³
